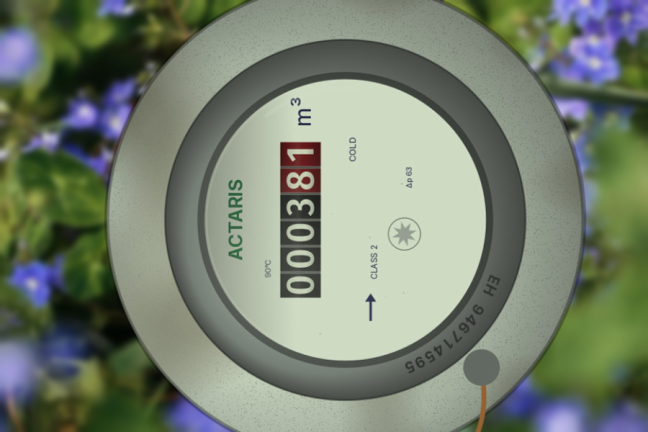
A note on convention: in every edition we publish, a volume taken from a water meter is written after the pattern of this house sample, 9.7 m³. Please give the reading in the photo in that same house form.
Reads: 3.81 m³
